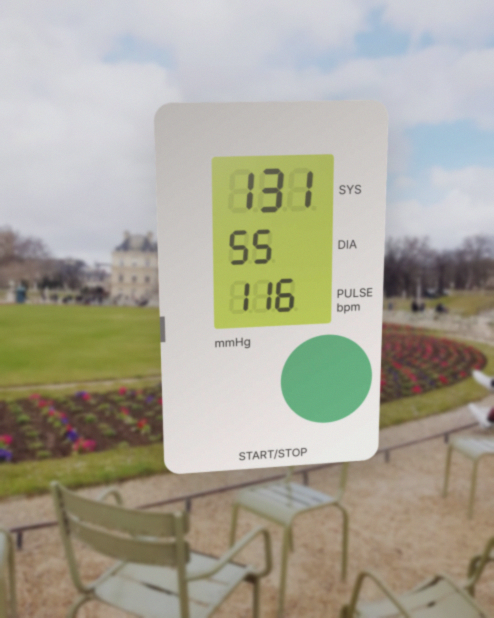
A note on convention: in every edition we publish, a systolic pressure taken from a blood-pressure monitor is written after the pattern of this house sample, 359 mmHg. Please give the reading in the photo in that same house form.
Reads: 131 mmHg
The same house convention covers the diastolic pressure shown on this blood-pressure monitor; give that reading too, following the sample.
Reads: 55 mmHg
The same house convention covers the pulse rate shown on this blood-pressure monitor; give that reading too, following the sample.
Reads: 116 bpm
